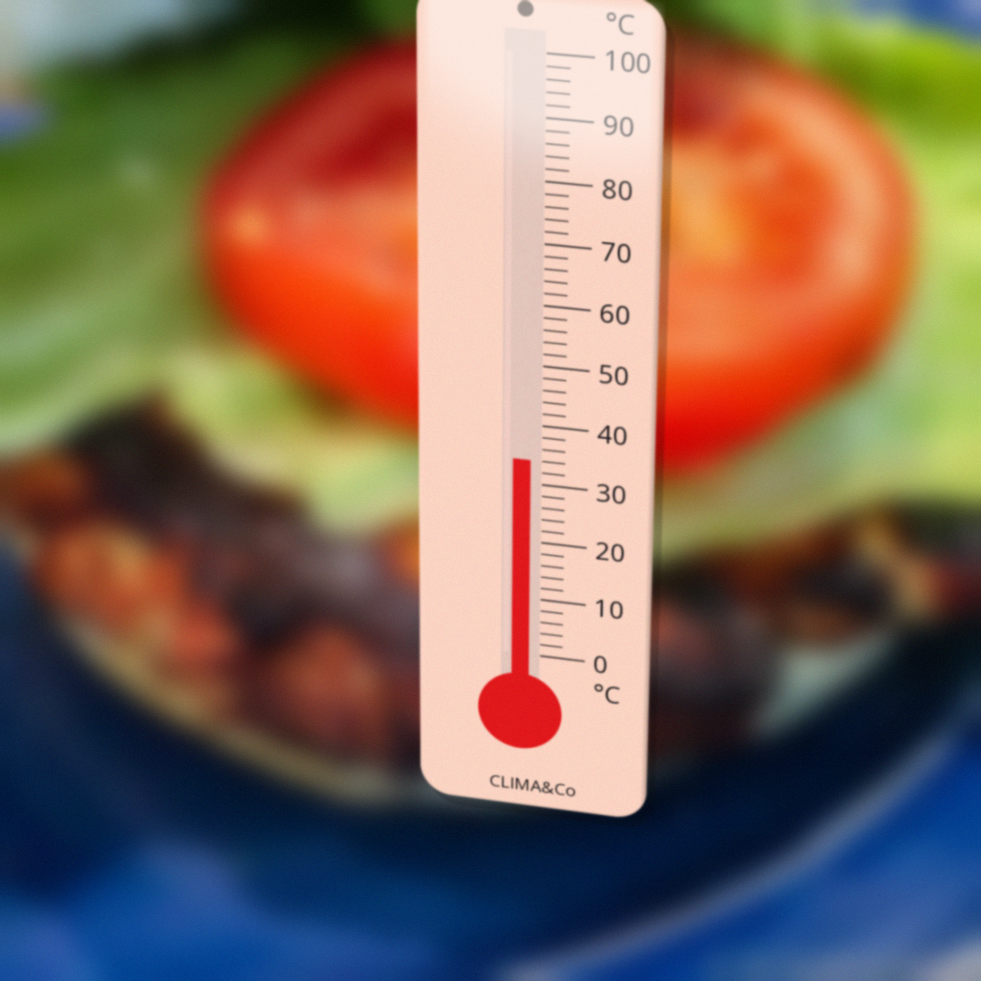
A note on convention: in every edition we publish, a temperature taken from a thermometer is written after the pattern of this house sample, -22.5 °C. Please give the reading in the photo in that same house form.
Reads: 34 °C
